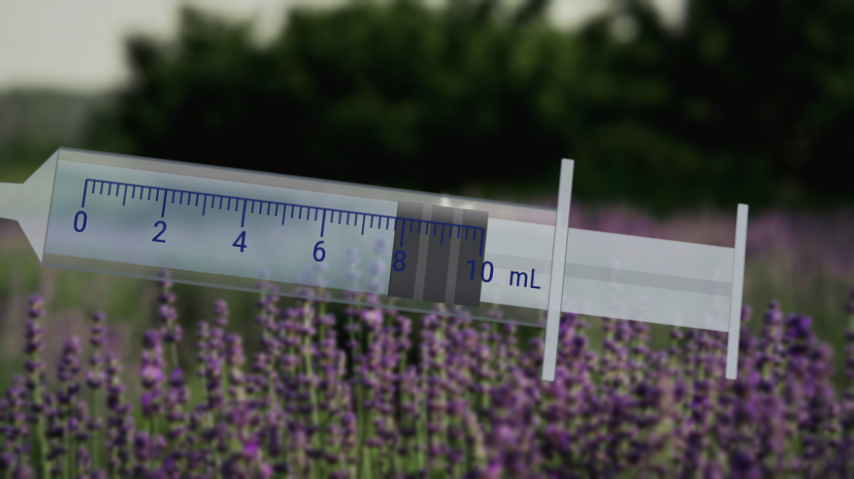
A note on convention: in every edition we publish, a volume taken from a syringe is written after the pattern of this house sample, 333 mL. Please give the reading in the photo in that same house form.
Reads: 7.8 mL
